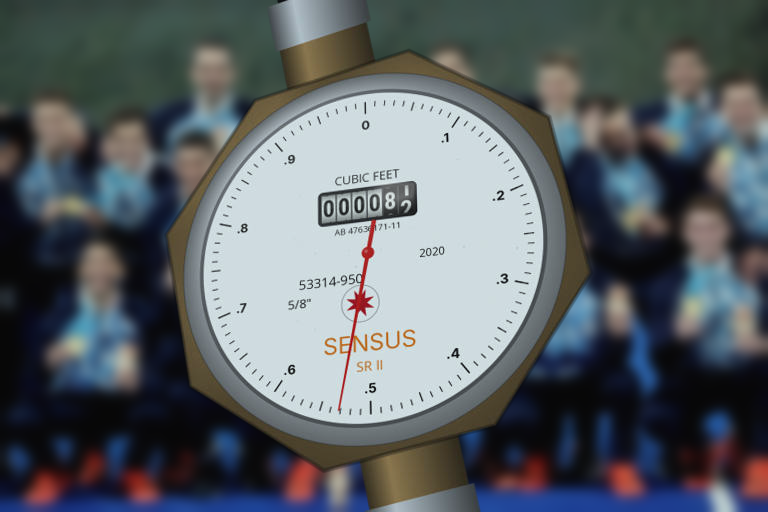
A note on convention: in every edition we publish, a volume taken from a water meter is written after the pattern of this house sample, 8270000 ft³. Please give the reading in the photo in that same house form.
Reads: 81.53 ft³
